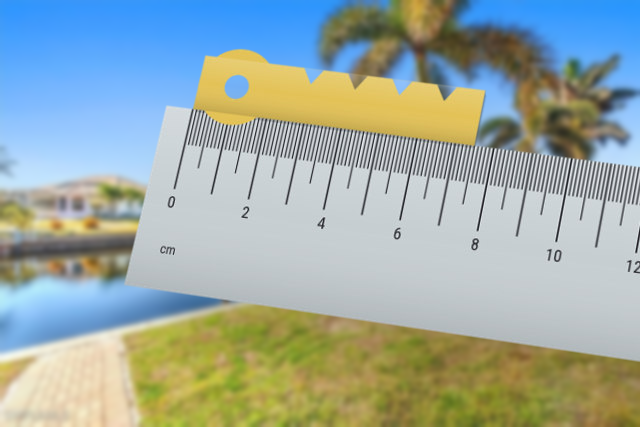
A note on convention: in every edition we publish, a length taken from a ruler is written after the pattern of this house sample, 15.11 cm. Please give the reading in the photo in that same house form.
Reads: 7.5 cm
